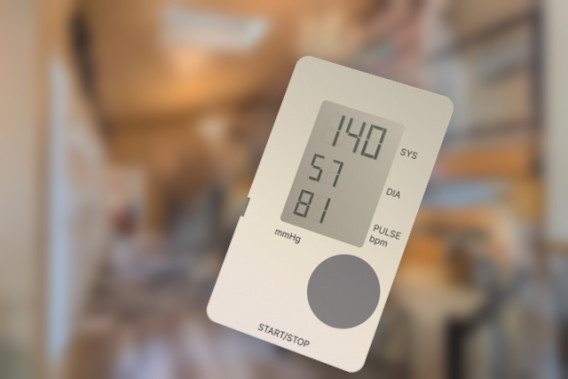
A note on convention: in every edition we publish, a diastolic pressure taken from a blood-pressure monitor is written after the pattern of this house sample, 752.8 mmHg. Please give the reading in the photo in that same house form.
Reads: 57 mmHg
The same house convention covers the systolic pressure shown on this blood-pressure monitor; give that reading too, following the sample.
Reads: 140 mmHg
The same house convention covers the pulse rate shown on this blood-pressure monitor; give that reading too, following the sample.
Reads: 81 bpm
